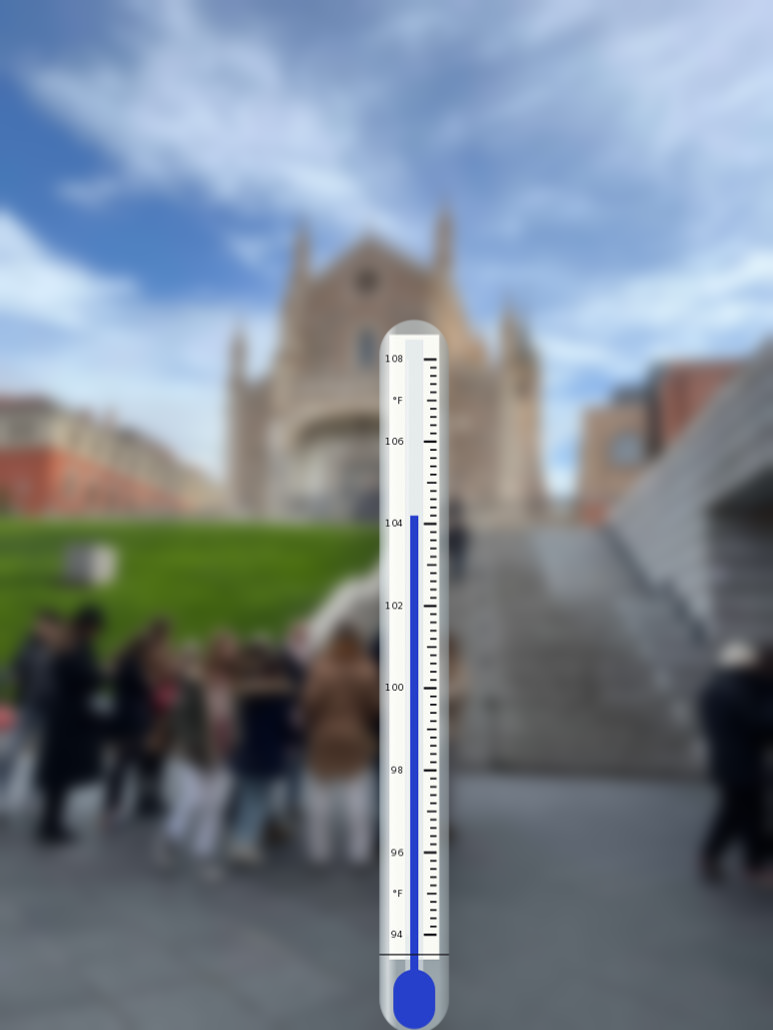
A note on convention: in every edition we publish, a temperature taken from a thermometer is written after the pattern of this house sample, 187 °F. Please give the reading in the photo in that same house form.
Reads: 104.2 °F
